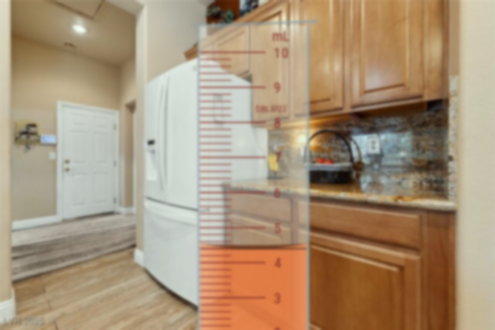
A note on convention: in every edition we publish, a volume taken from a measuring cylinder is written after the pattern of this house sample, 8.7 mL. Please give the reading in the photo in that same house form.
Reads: 4.4 mL
